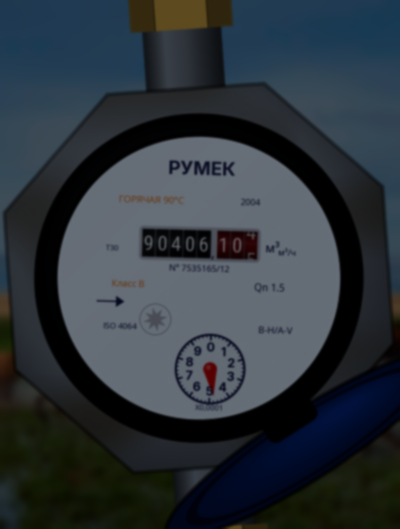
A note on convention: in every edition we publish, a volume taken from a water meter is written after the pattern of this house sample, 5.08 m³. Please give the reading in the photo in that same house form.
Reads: 90406.1044 m³
